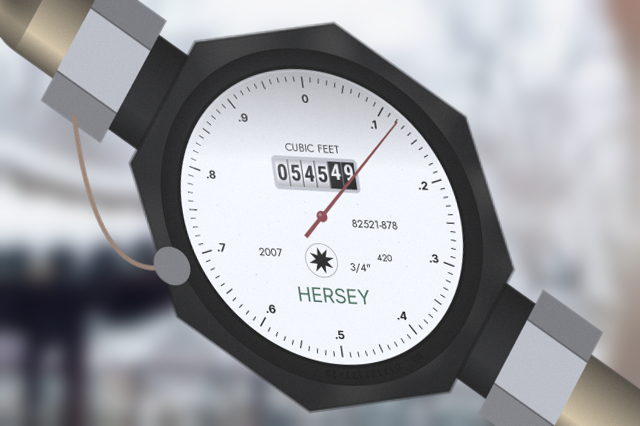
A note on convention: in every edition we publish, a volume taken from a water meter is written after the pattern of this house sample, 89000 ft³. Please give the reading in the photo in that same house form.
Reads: 54549.12 ft³
